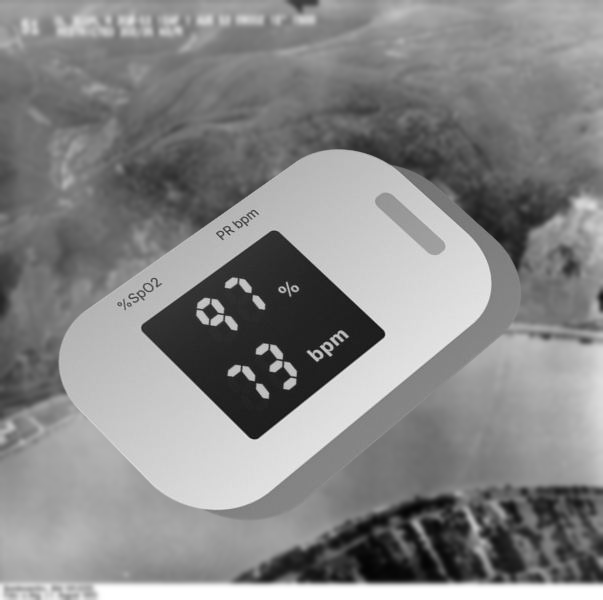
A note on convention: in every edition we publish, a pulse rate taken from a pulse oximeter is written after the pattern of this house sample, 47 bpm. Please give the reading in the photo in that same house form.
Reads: 73 bpm
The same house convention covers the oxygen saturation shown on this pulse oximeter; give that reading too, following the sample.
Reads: 97 %
